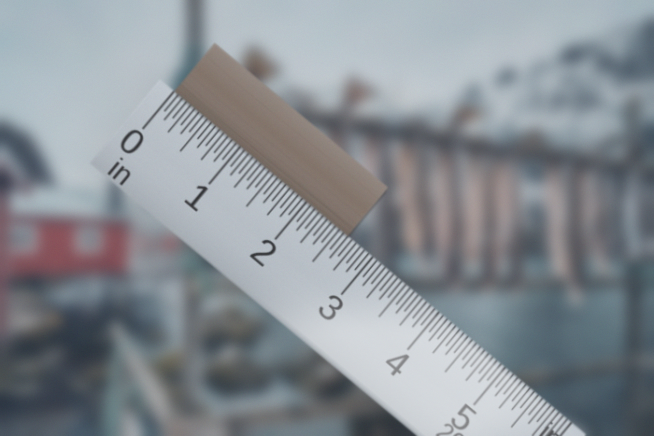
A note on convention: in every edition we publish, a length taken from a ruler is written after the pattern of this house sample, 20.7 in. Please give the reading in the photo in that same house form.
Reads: 2.625 in
